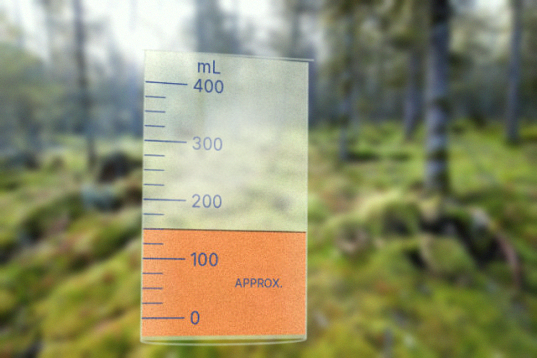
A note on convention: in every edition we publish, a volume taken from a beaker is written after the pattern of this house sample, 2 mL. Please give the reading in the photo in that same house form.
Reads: 150 mL
